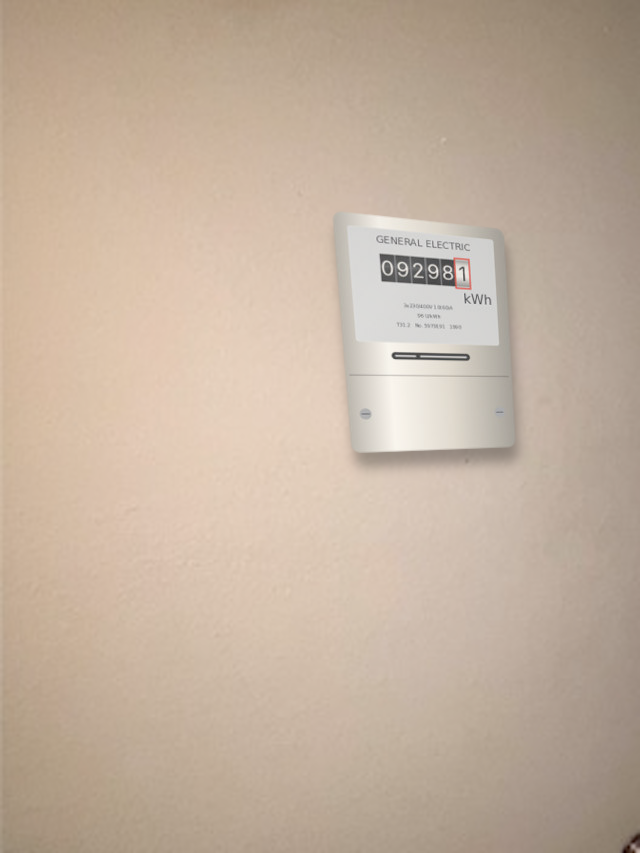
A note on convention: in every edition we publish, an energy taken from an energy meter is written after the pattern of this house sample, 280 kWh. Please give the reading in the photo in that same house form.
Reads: 9298.1 kWh
